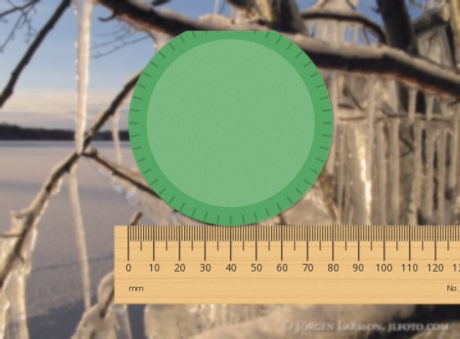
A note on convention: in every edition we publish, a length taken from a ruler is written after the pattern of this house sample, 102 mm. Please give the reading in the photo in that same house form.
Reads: 80 mm
